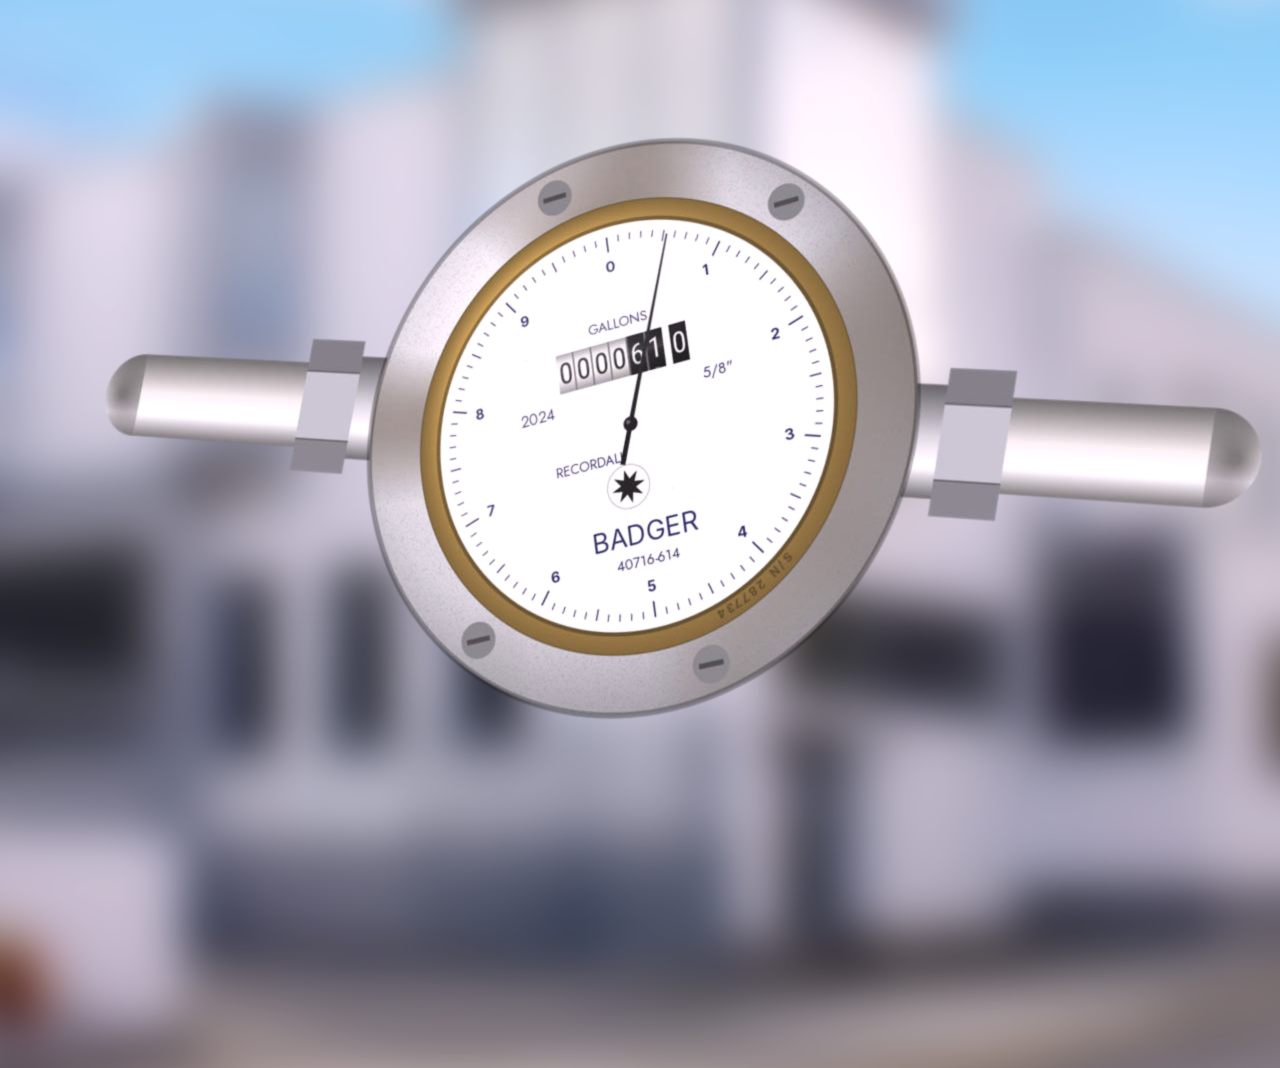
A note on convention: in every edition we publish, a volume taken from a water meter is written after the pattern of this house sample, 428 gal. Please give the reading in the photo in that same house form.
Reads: 610.5 gal
